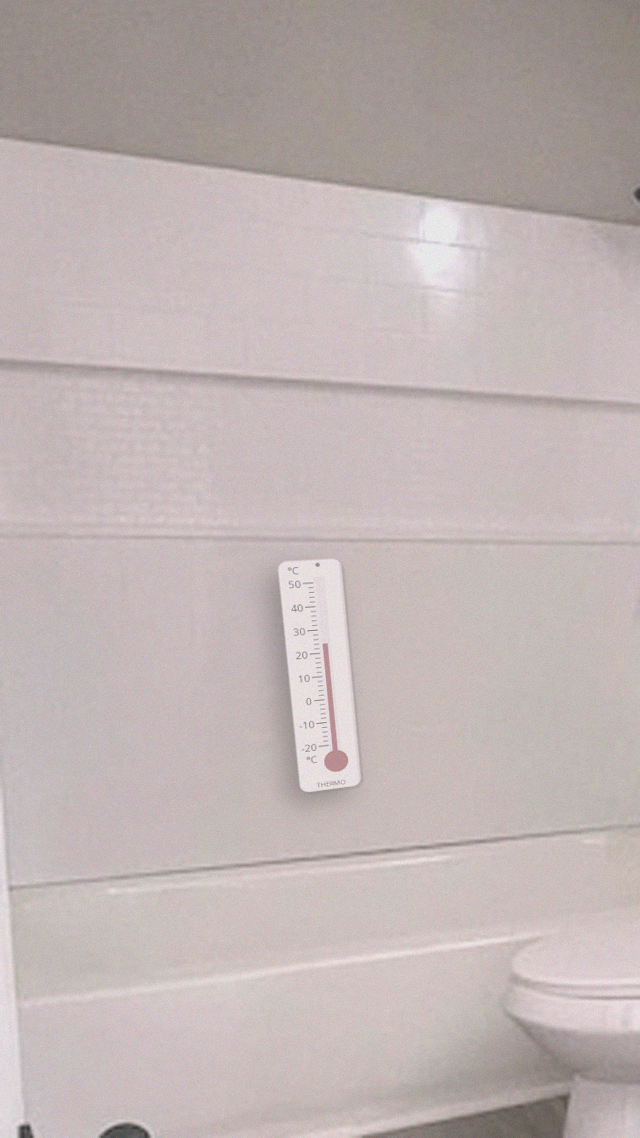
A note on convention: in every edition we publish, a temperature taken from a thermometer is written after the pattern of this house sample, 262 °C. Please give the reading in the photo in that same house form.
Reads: 24 °C
